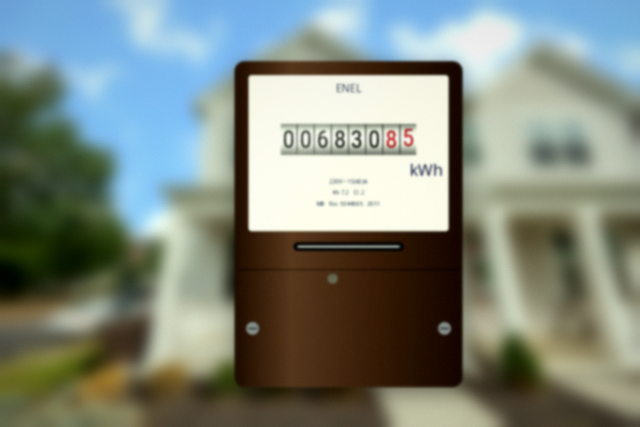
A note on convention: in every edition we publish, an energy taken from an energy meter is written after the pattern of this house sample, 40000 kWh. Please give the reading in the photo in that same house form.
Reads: 6830.85 kWh
